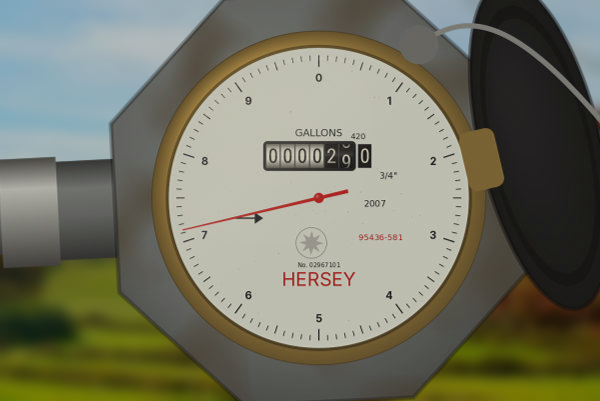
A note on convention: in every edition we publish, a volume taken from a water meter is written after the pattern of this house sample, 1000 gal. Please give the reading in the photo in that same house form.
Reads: 287.1 gal
